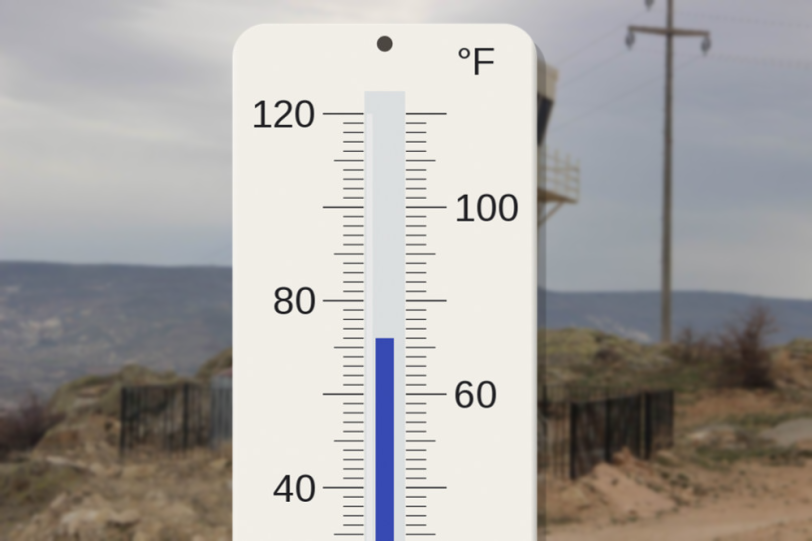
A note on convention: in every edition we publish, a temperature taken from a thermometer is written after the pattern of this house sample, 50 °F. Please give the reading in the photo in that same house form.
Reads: 72 °F
